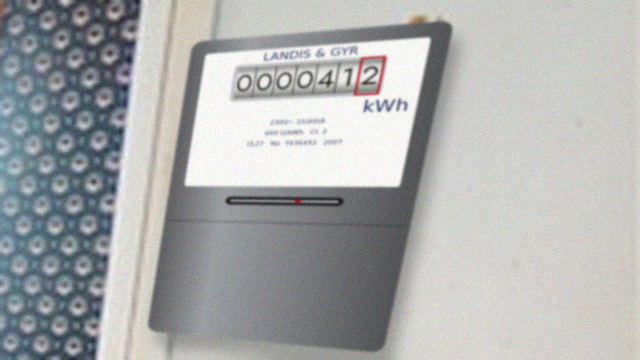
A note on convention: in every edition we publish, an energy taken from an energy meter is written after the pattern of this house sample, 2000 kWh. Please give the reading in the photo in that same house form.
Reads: 41.2 kWh
